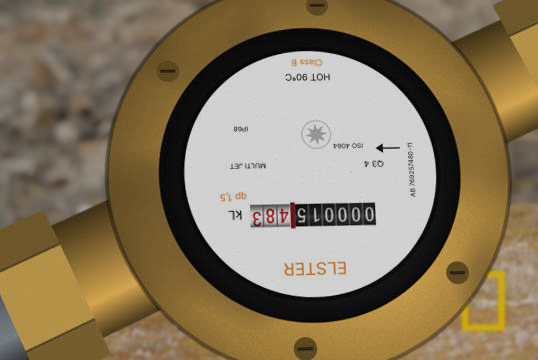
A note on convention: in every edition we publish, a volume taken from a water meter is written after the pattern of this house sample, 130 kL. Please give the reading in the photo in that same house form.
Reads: 15.483 kL
